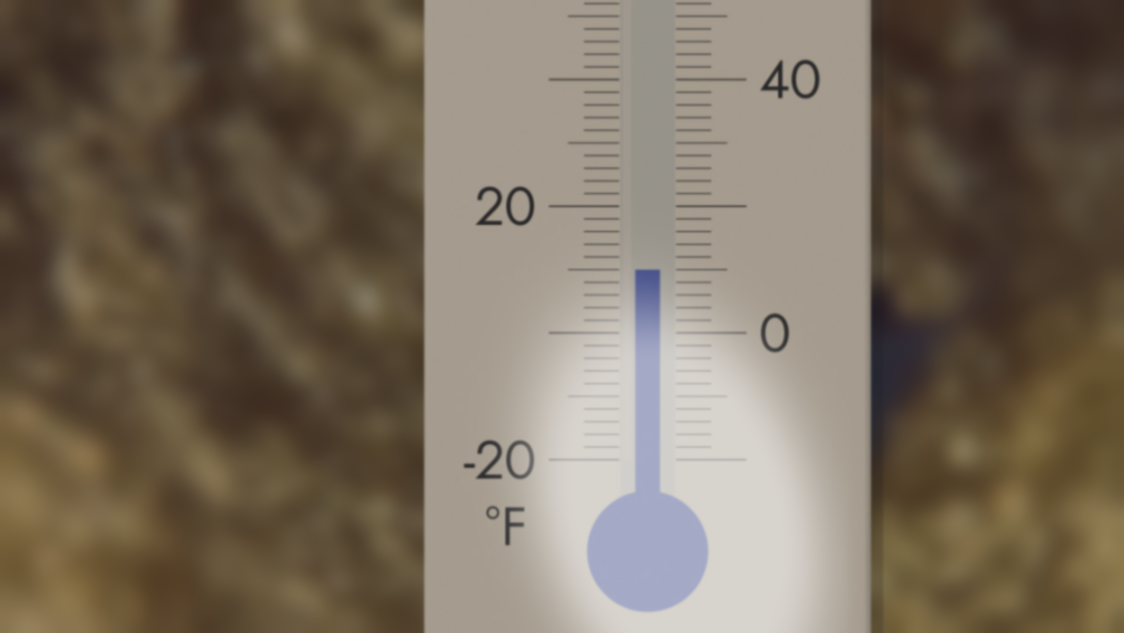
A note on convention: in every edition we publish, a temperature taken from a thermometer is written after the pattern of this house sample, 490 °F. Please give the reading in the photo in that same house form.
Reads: 10 °F
